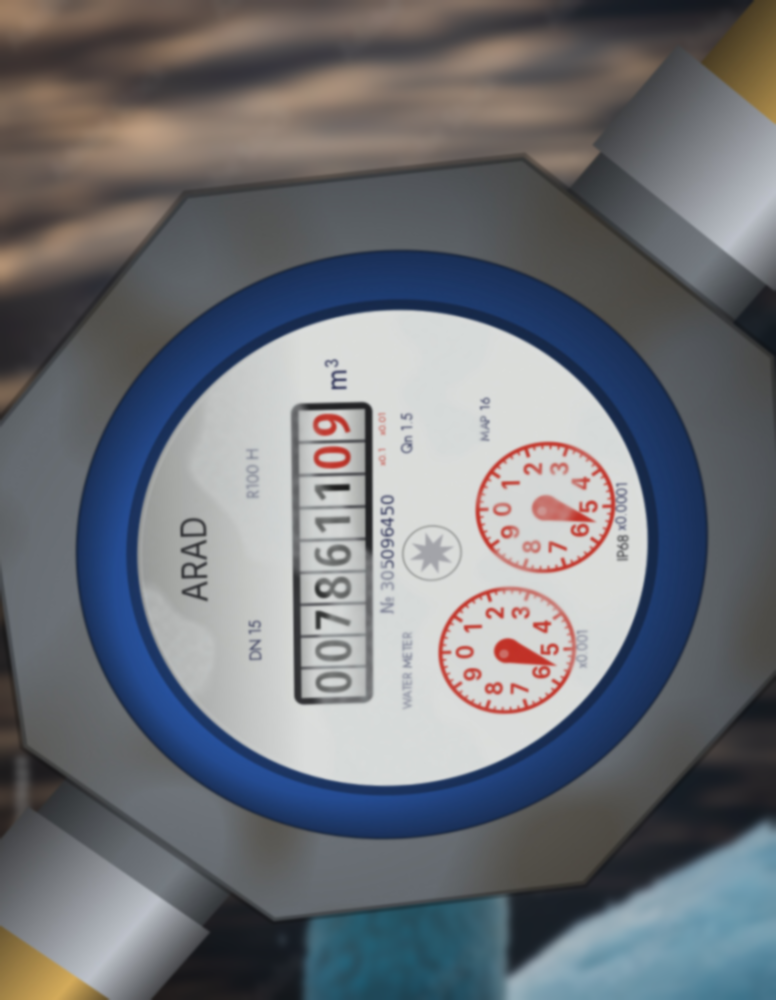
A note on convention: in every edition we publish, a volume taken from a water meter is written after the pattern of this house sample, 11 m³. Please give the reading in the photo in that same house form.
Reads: 78611.0955 m³
